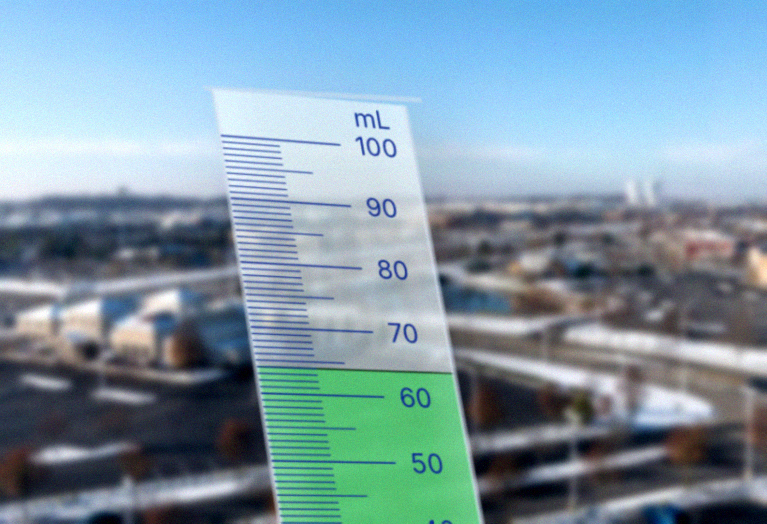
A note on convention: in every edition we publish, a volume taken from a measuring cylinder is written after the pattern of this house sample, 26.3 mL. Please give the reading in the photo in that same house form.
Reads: 64 mL
